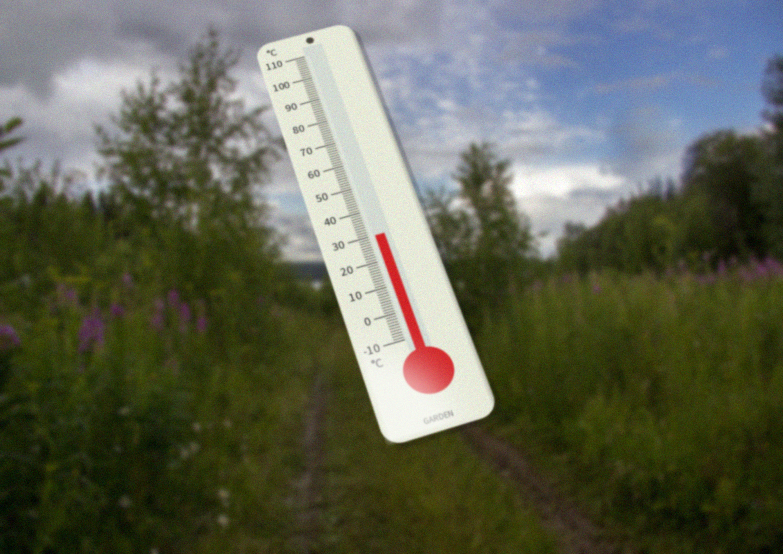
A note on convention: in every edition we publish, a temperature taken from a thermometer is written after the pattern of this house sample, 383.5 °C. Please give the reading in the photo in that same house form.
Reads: 30 °C
